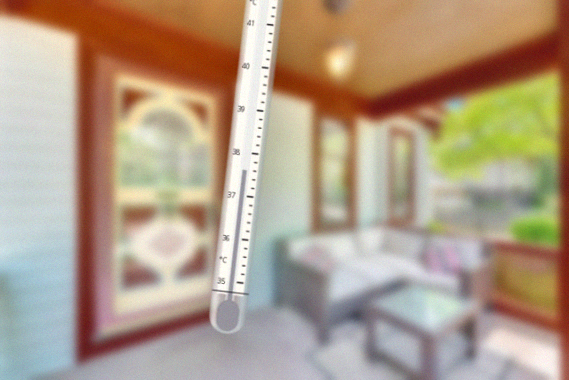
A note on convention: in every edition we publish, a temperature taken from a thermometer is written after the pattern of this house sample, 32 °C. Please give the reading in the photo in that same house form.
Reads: 37.6 °C
